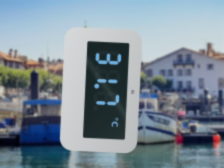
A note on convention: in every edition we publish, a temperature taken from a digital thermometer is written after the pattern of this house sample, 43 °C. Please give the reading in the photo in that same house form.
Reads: 31.7 °C
